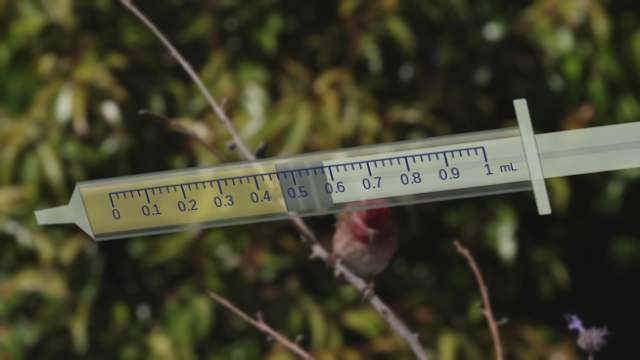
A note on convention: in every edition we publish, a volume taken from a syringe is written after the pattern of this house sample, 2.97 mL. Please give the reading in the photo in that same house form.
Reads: 0.46 mL
